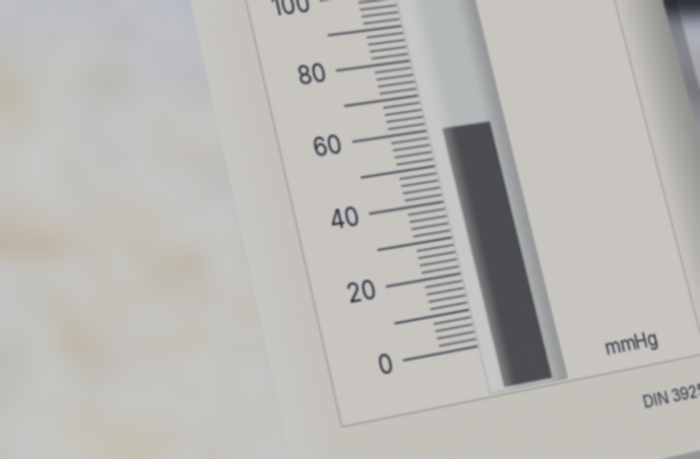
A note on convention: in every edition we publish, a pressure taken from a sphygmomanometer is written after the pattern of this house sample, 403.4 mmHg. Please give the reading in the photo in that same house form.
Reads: 60 mmHg
